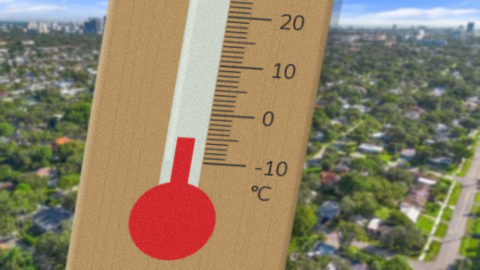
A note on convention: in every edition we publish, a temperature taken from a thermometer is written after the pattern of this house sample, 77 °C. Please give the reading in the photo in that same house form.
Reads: -5 °C
